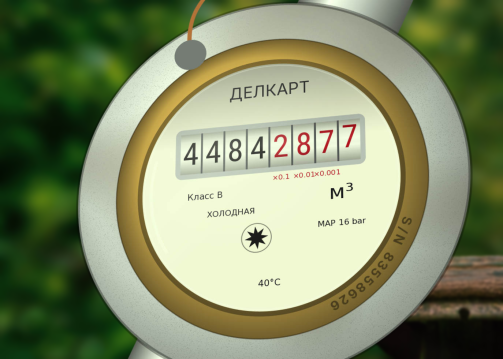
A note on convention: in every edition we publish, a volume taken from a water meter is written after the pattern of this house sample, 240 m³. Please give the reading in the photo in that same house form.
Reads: 4484.2877 m³
